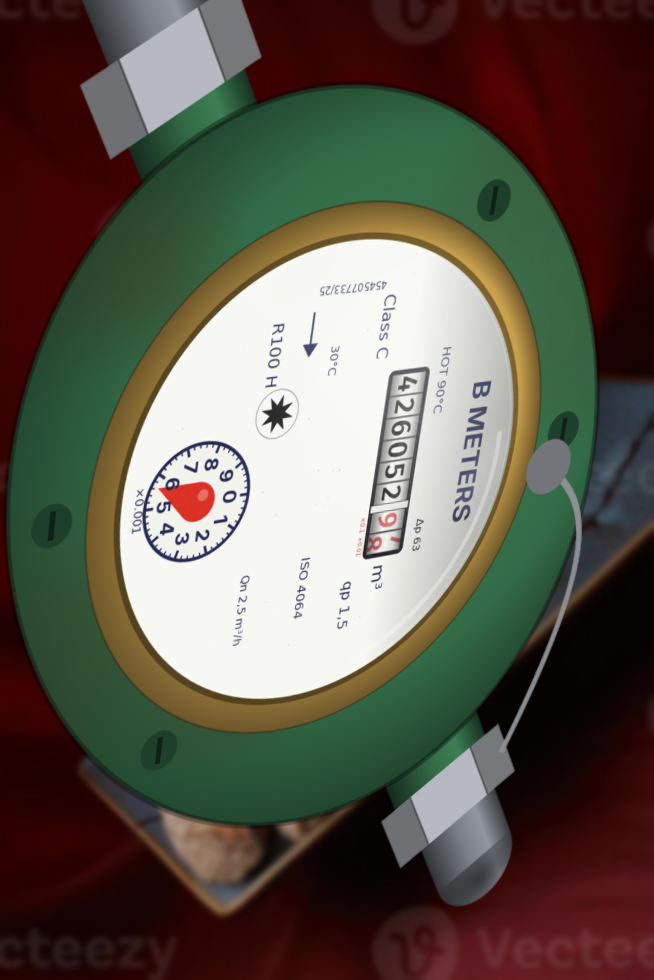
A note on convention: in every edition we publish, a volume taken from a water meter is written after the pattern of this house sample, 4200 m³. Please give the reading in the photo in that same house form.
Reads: 426052.975 m³
